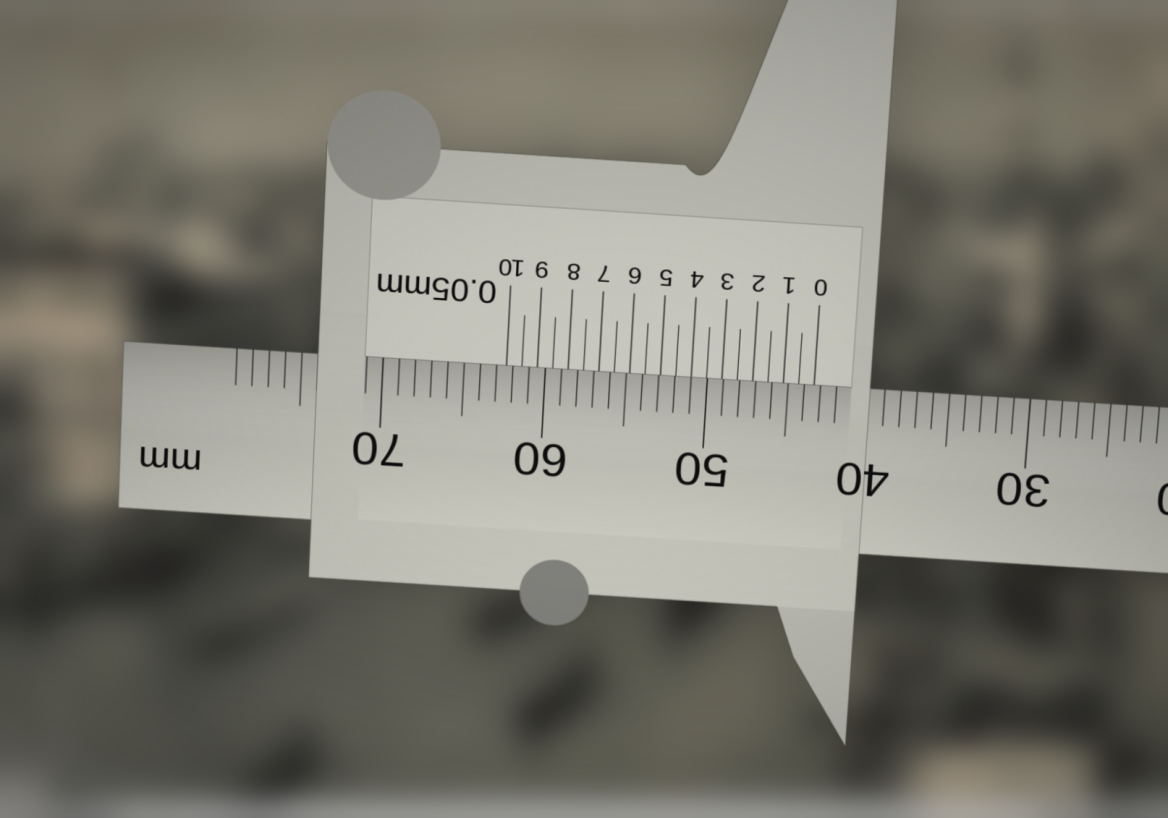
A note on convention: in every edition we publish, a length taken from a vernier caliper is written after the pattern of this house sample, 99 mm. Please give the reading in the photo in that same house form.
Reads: 43.4 mm
